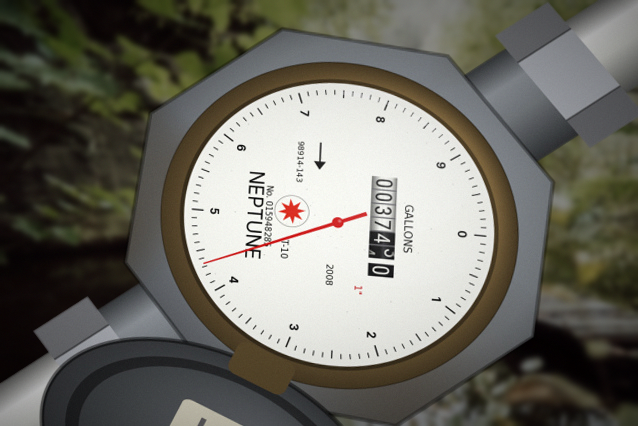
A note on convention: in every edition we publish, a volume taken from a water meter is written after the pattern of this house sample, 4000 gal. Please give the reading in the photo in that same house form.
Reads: 37434.3 gal
